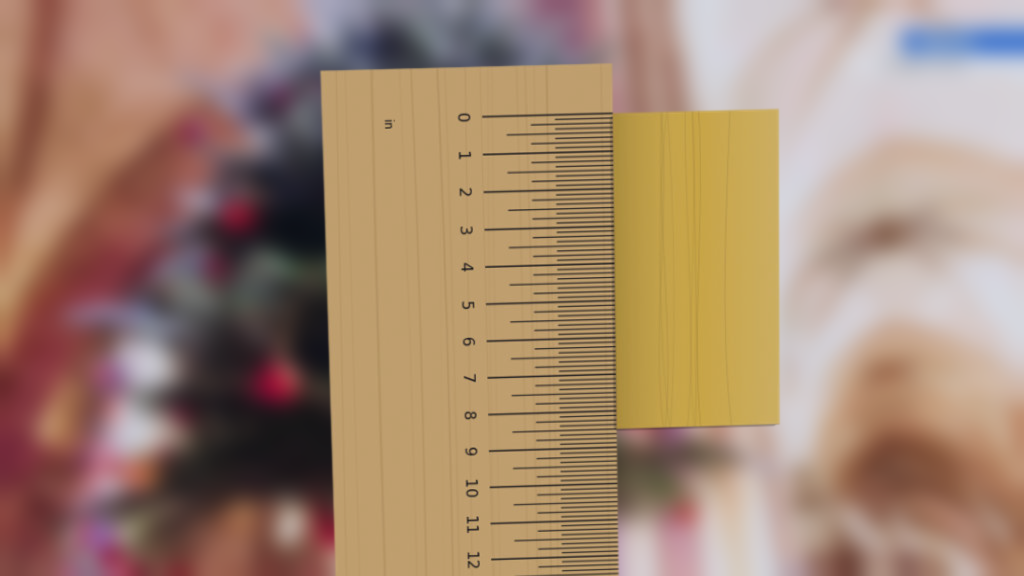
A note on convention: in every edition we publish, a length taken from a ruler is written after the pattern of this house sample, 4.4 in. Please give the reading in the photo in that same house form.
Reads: 8.5 in
